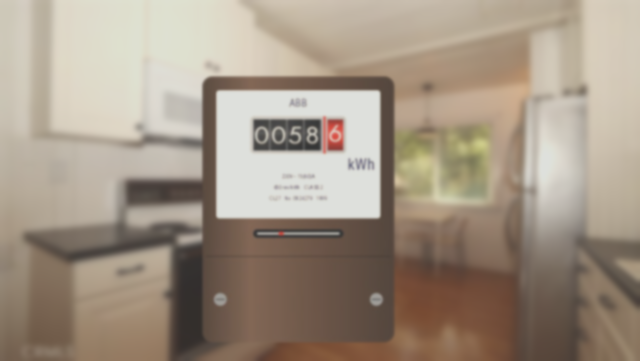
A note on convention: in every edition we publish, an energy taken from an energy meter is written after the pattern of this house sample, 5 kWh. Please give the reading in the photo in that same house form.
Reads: 58.6 kWh
